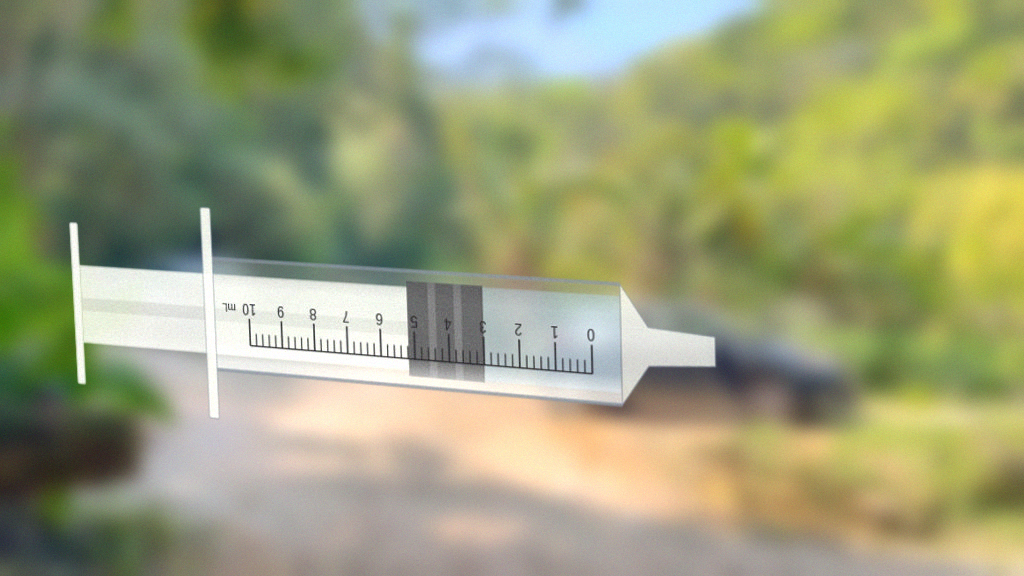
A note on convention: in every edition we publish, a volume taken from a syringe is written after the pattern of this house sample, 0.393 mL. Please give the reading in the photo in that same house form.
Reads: 3 mL
